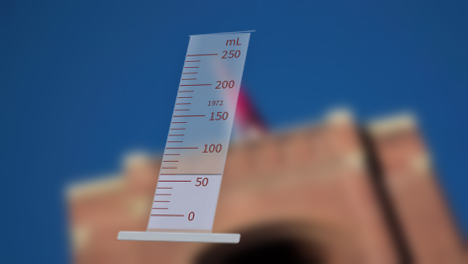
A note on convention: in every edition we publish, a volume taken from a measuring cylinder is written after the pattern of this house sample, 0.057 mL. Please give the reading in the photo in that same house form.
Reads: 60 mL
